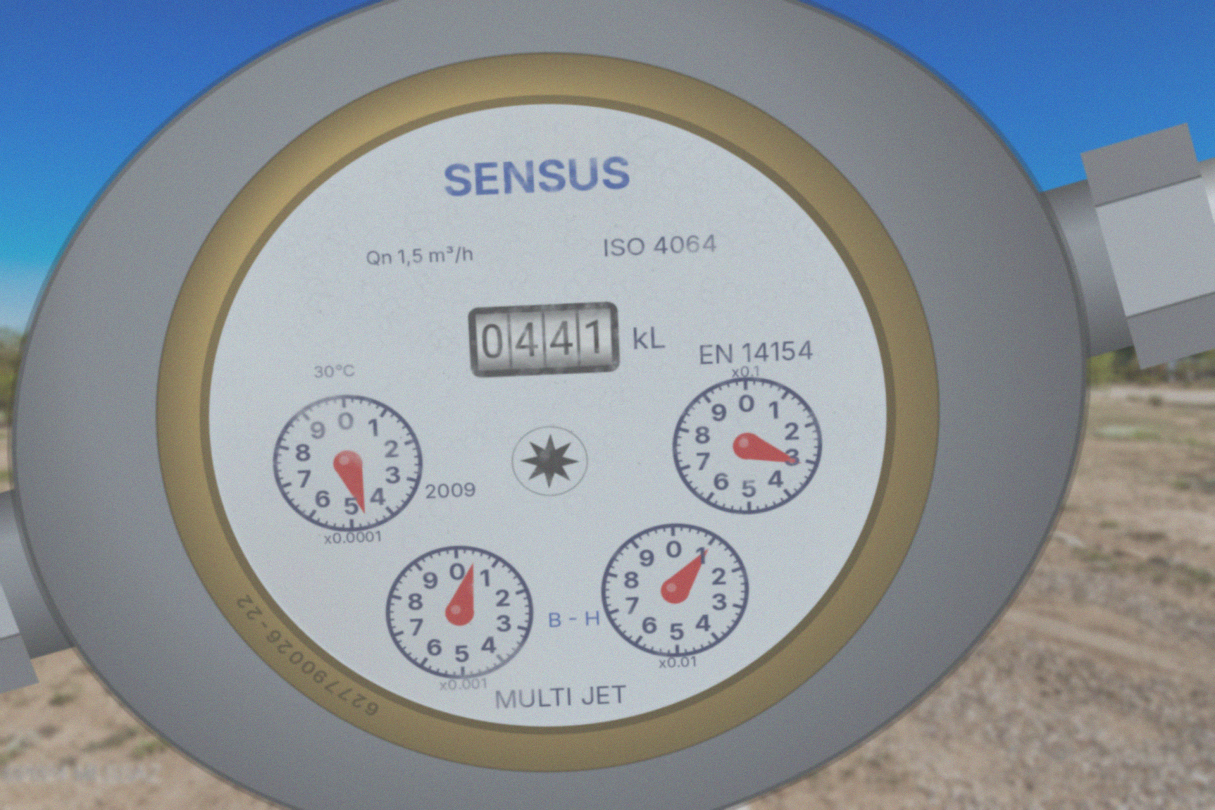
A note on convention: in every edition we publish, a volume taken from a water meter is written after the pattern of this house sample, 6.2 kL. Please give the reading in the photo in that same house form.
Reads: 441.3104 kL
